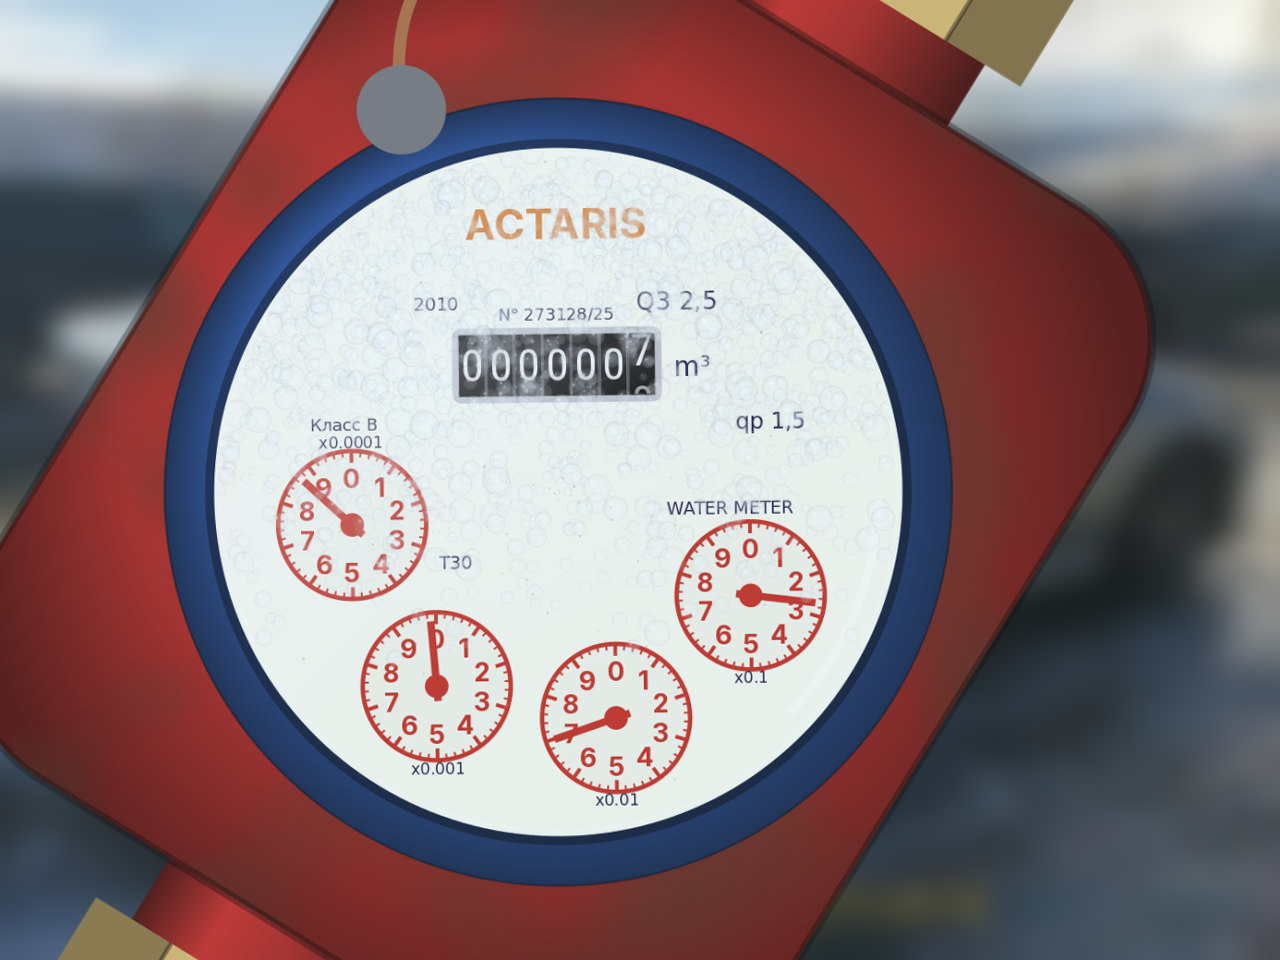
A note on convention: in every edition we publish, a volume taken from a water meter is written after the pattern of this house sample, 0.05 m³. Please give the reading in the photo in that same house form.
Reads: 7.2698 m³
